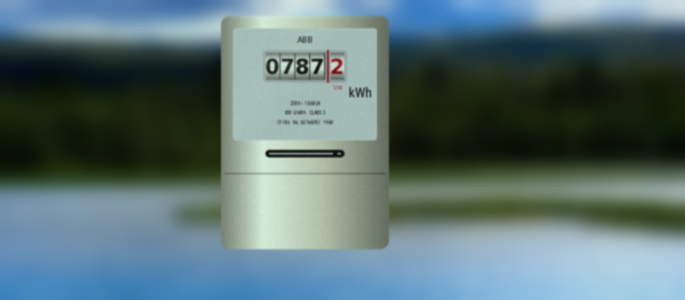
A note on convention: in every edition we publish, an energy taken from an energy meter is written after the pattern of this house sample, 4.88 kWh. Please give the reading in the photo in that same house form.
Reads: 787.2 kWh
